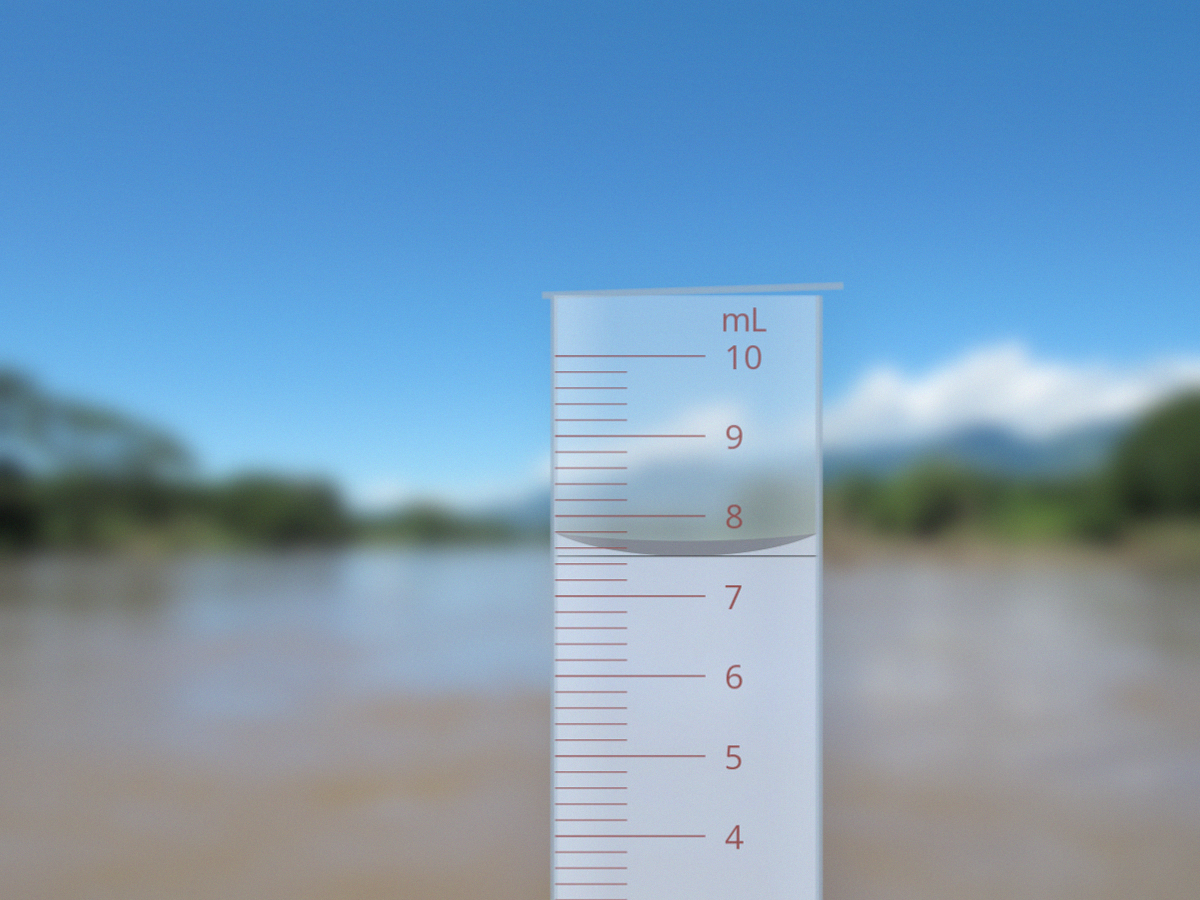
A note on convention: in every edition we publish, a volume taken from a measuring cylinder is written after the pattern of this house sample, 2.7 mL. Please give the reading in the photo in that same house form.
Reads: 7.5 mL
